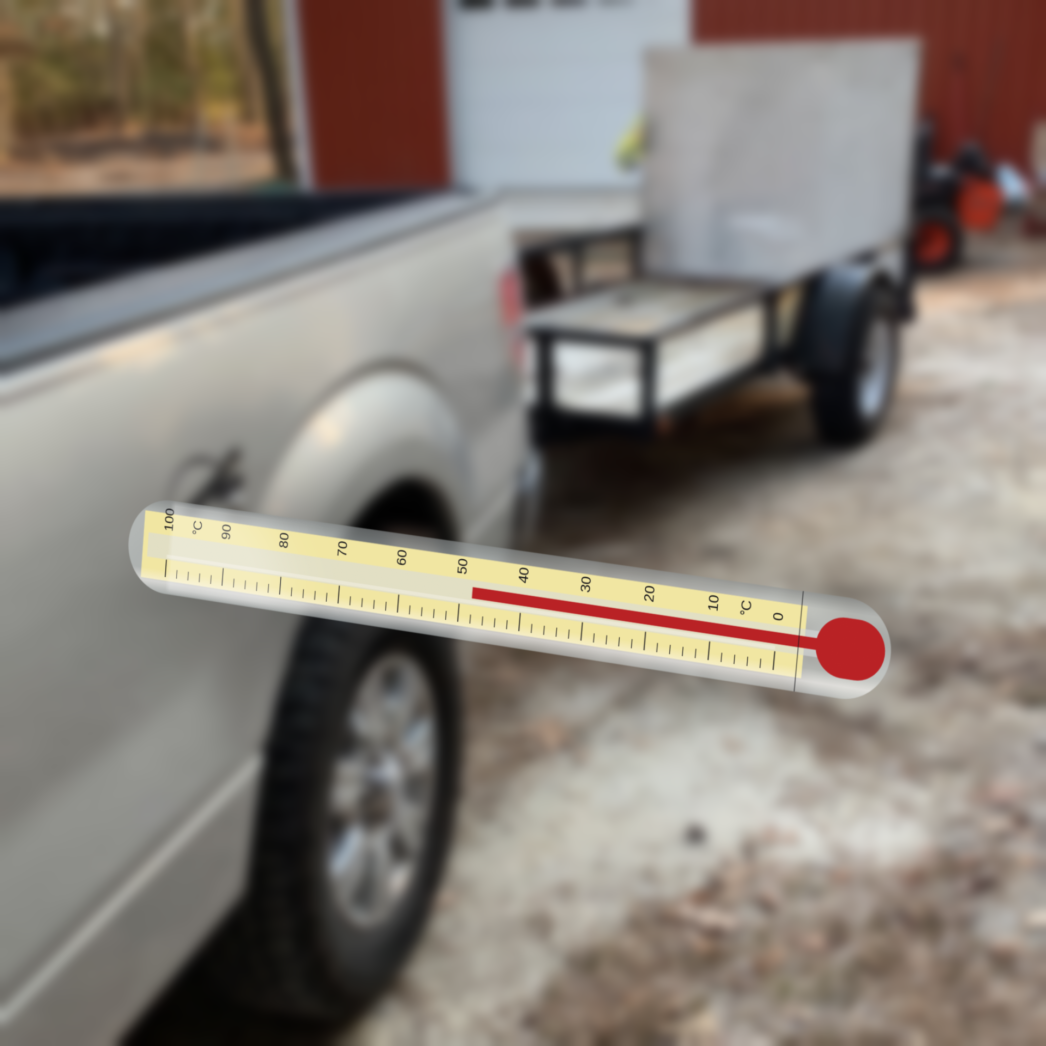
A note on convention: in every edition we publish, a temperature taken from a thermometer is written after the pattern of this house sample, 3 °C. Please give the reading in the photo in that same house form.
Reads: 48 °C
